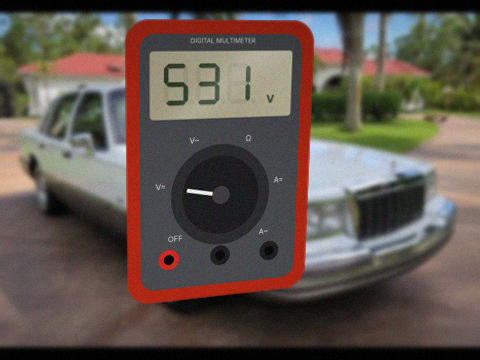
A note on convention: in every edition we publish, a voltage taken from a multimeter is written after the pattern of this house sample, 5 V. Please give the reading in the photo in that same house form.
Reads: 531 V
